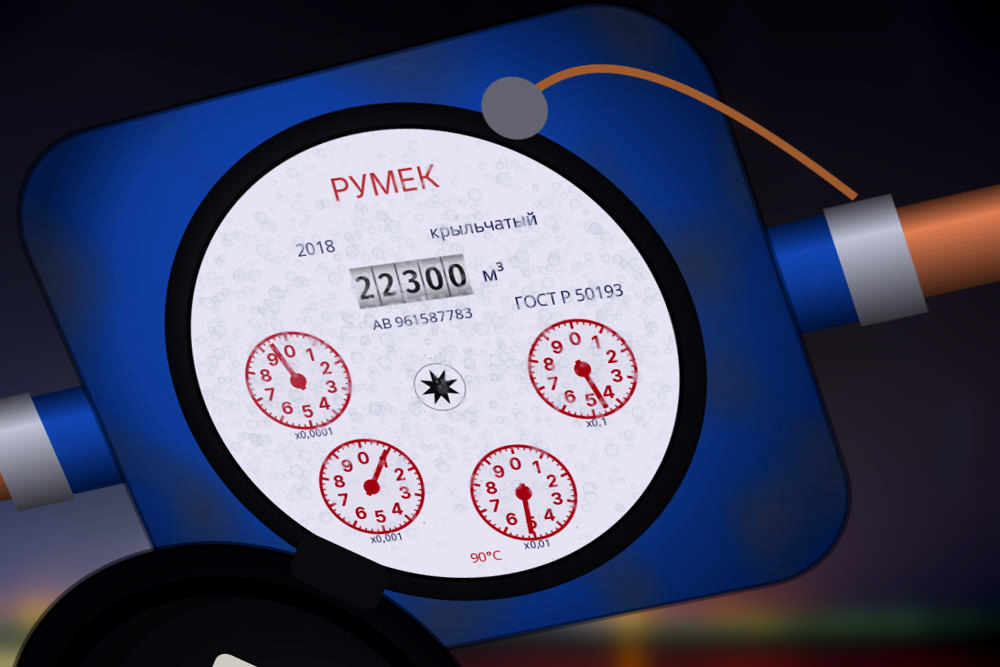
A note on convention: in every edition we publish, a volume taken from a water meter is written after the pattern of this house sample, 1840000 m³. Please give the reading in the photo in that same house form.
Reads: 22300.4509 m³
